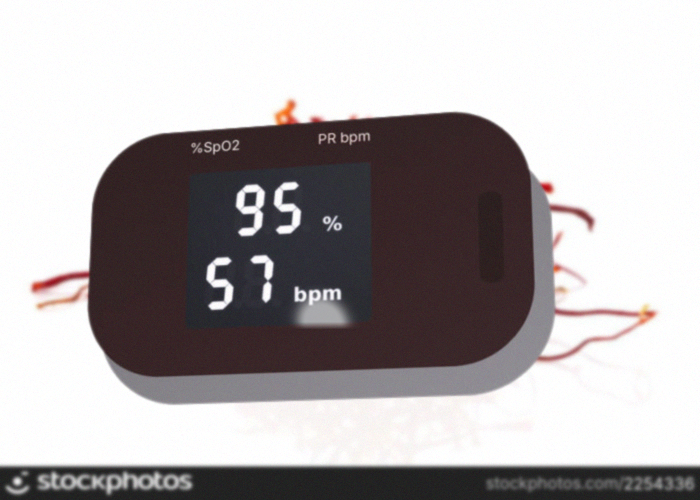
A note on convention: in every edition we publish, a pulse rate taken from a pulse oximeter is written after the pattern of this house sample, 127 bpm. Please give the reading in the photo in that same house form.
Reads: 57 bpm
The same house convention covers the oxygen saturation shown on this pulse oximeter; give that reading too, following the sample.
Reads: 95 %
